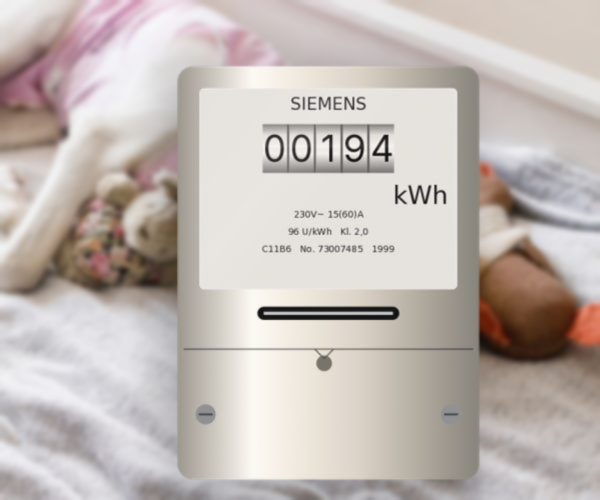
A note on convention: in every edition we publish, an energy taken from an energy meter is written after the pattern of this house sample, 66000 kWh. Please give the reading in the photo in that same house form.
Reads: 194 kWh
